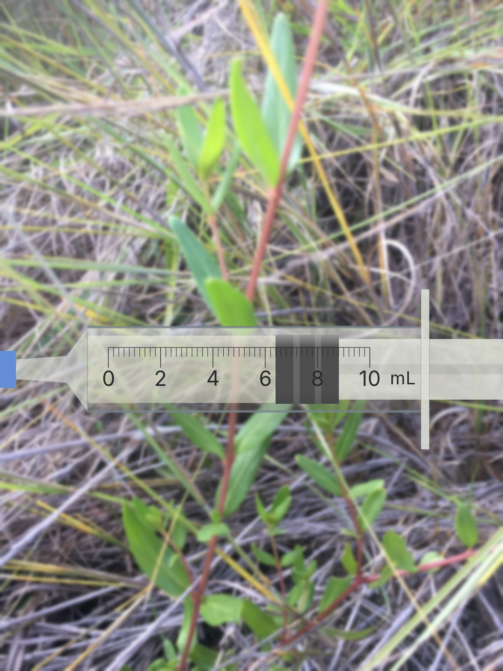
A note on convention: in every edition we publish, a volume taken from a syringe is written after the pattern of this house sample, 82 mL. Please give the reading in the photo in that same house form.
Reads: 6.4 mL
